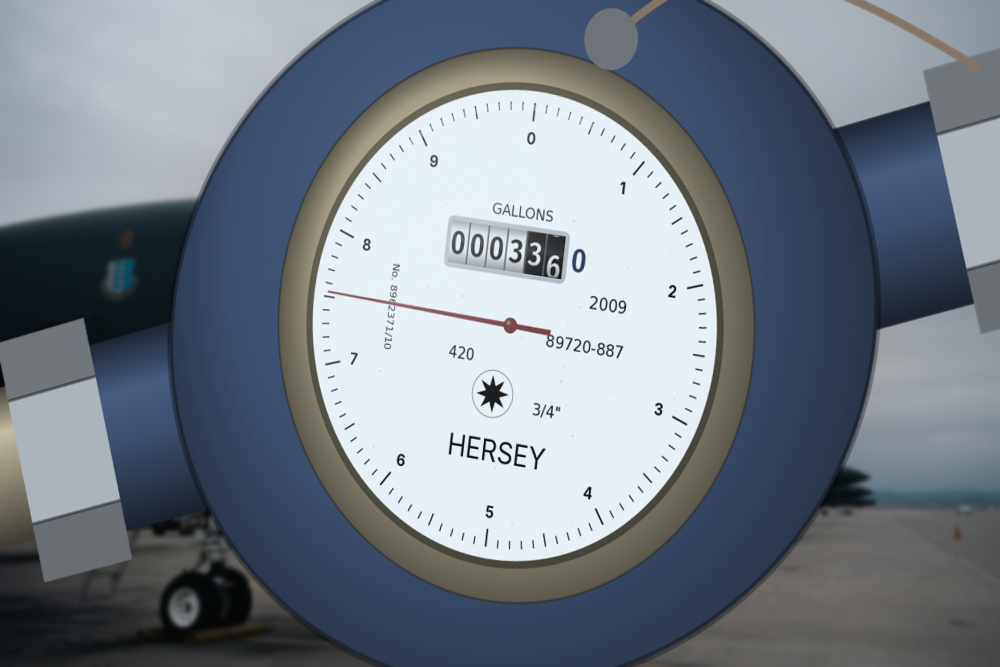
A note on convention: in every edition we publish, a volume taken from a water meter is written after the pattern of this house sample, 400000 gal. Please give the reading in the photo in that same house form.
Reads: 3357.5 gal
